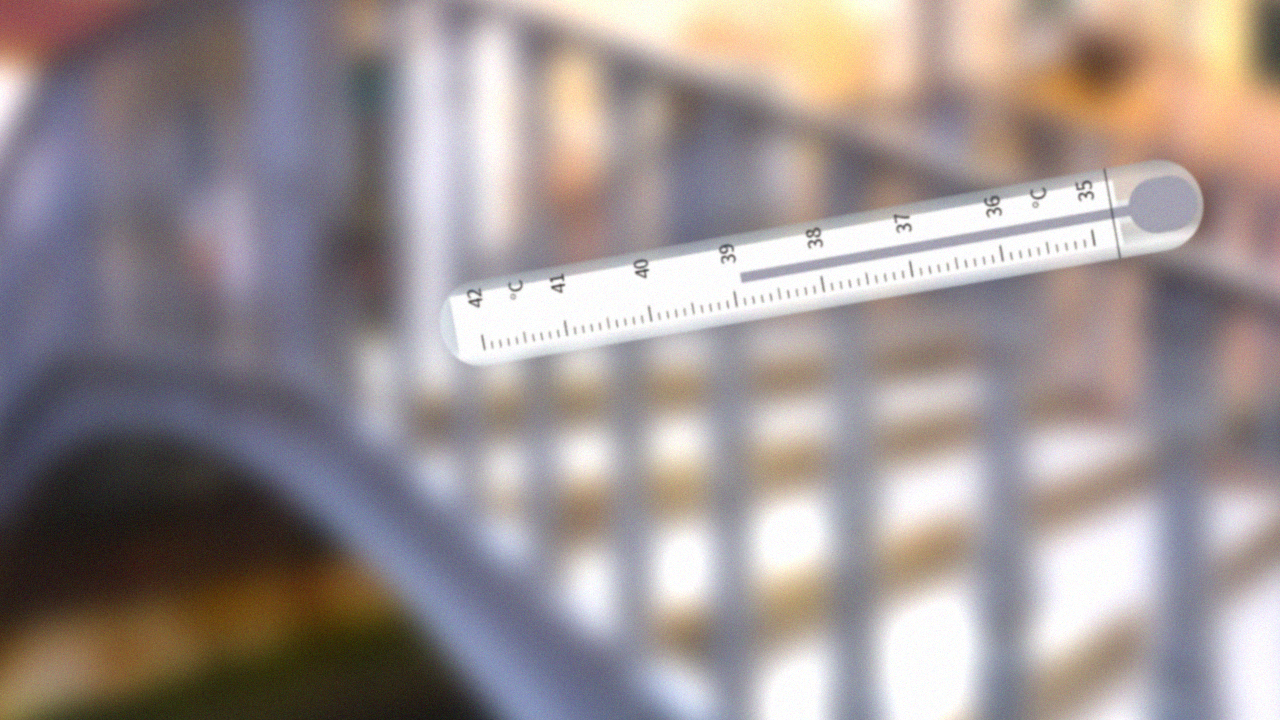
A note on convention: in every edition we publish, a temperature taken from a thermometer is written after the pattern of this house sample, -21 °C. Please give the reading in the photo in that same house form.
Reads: 38.9 °C
